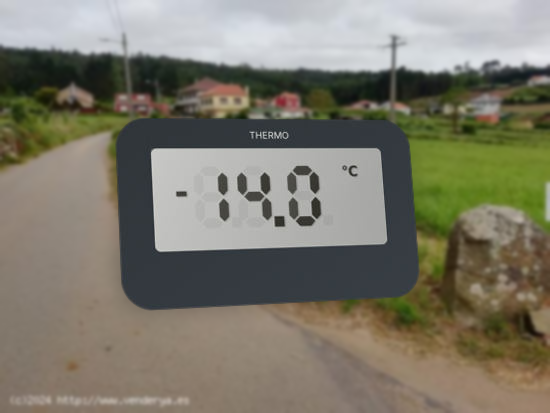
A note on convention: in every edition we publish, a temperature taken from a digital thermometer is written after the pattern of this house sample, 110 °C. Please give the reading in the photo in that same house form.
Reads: -14.0 °C
